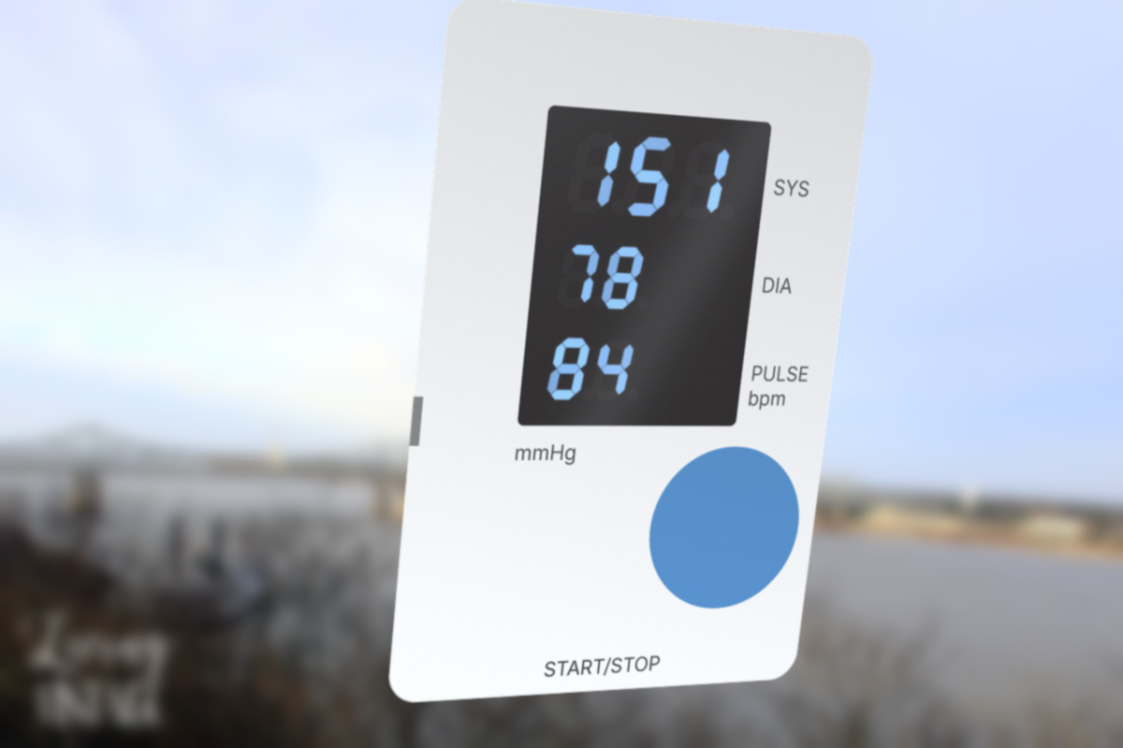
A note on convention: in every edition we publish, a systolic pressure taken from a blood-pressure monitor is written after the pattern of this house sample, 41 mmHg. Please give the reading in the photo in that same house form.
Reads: 151 mmHg
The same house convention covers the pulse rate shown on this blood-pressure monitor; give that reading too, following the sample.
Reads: 84 bpm
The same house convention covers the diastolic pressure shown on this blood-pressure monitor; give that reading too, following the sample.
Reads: 78 mmHg
